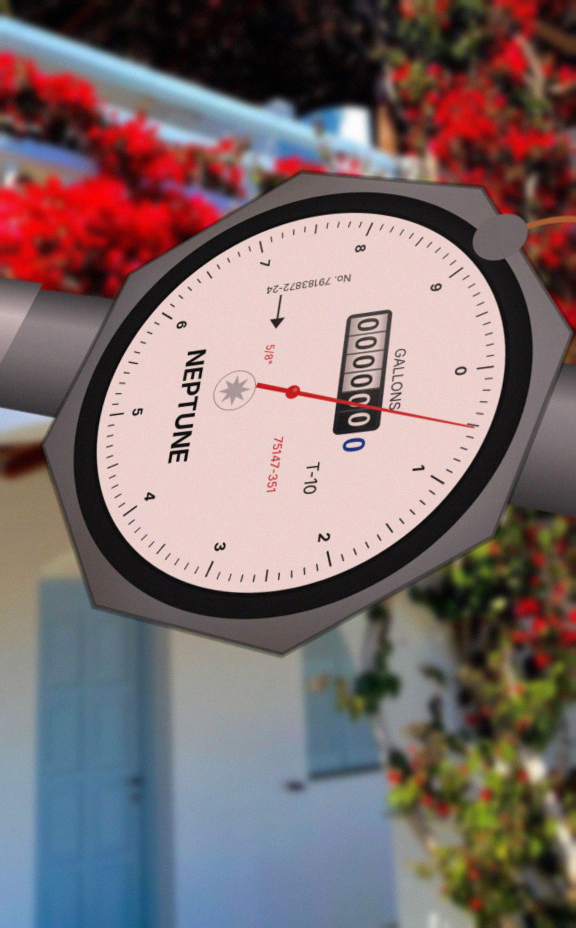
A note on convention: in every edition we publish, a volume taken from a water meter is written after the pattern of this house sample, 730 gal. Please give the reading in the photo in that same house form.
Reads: 0.5 gal
